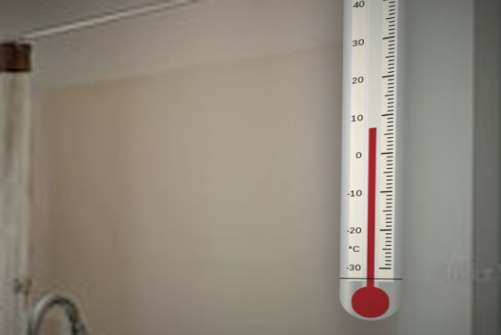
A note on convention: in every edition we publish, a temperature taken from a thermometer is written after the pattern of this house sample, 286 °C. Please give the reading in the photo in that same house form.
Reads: 7 °C
